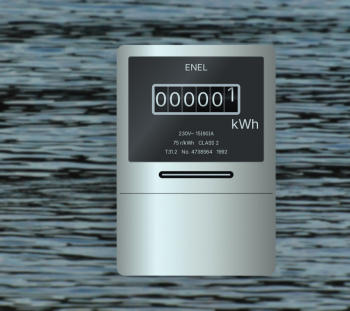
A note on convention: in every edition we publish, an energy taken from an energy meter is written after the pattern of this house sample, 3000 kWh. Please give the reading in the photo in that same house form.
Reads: 1 kWh
